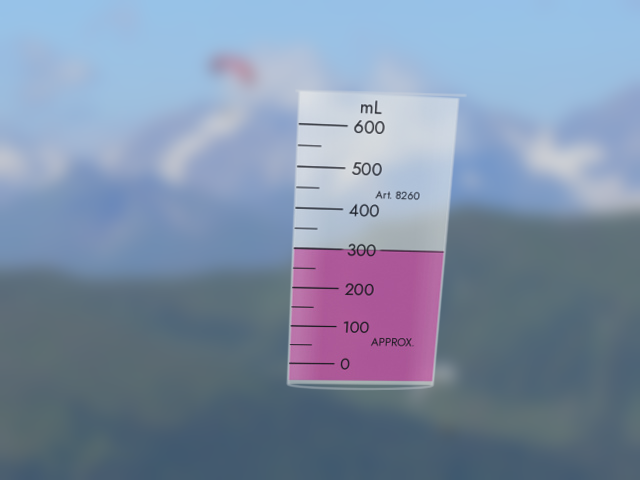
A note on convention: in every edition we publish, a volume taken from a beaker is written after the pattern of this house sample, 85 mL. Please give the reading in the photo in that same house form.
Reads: 300 mL
